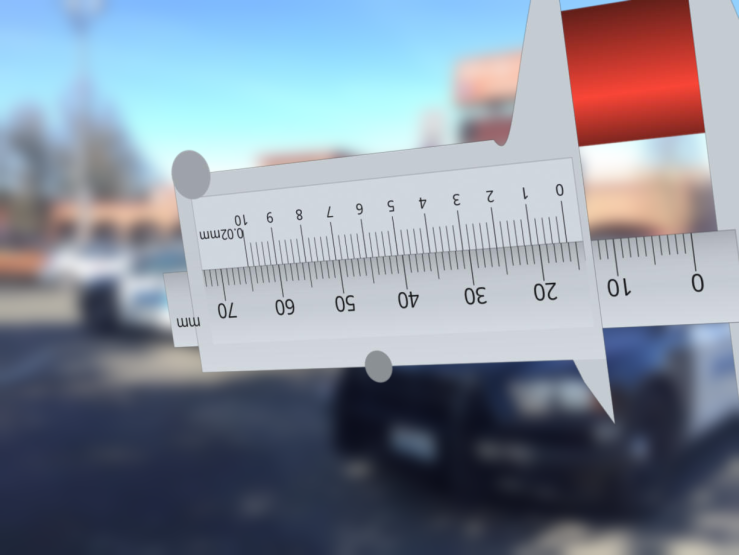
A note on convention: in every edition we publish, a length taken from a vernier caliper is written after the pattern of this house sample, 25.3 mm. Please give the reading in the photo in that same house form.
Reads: 16.2 mm
